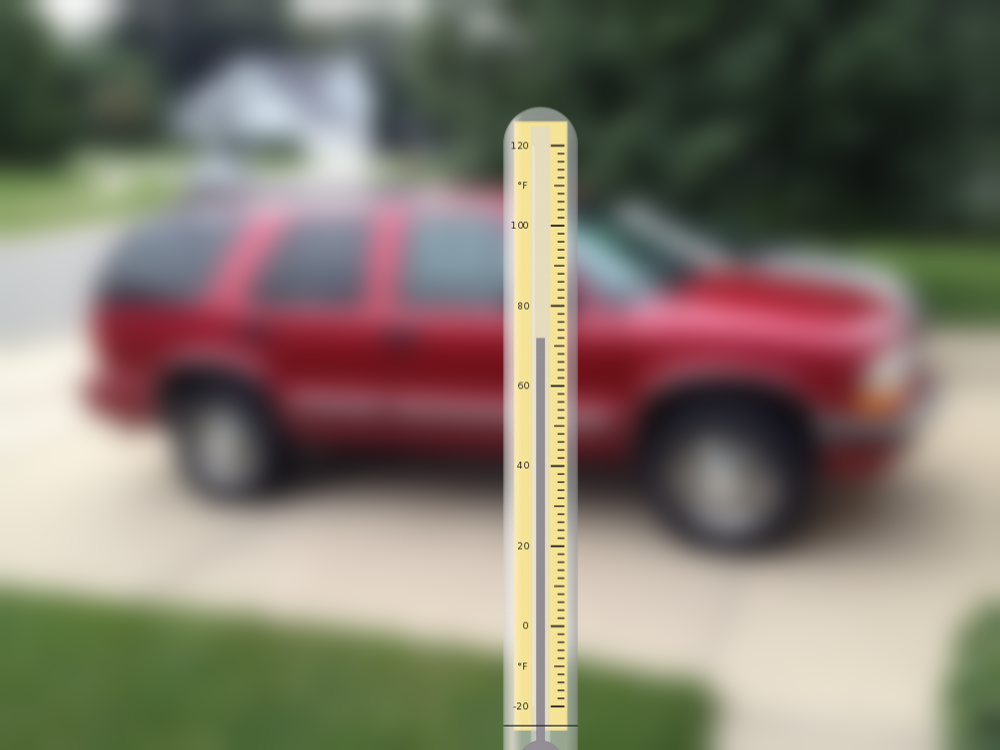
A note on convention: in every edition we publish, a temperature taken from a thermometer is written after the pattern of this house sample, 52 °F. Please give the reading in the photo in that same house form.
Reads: 72 °F
